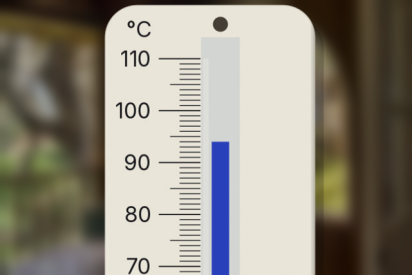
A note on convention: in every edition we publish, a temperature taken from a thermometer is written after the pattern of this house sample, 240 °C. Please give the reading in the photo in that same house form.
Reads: 94 °C
